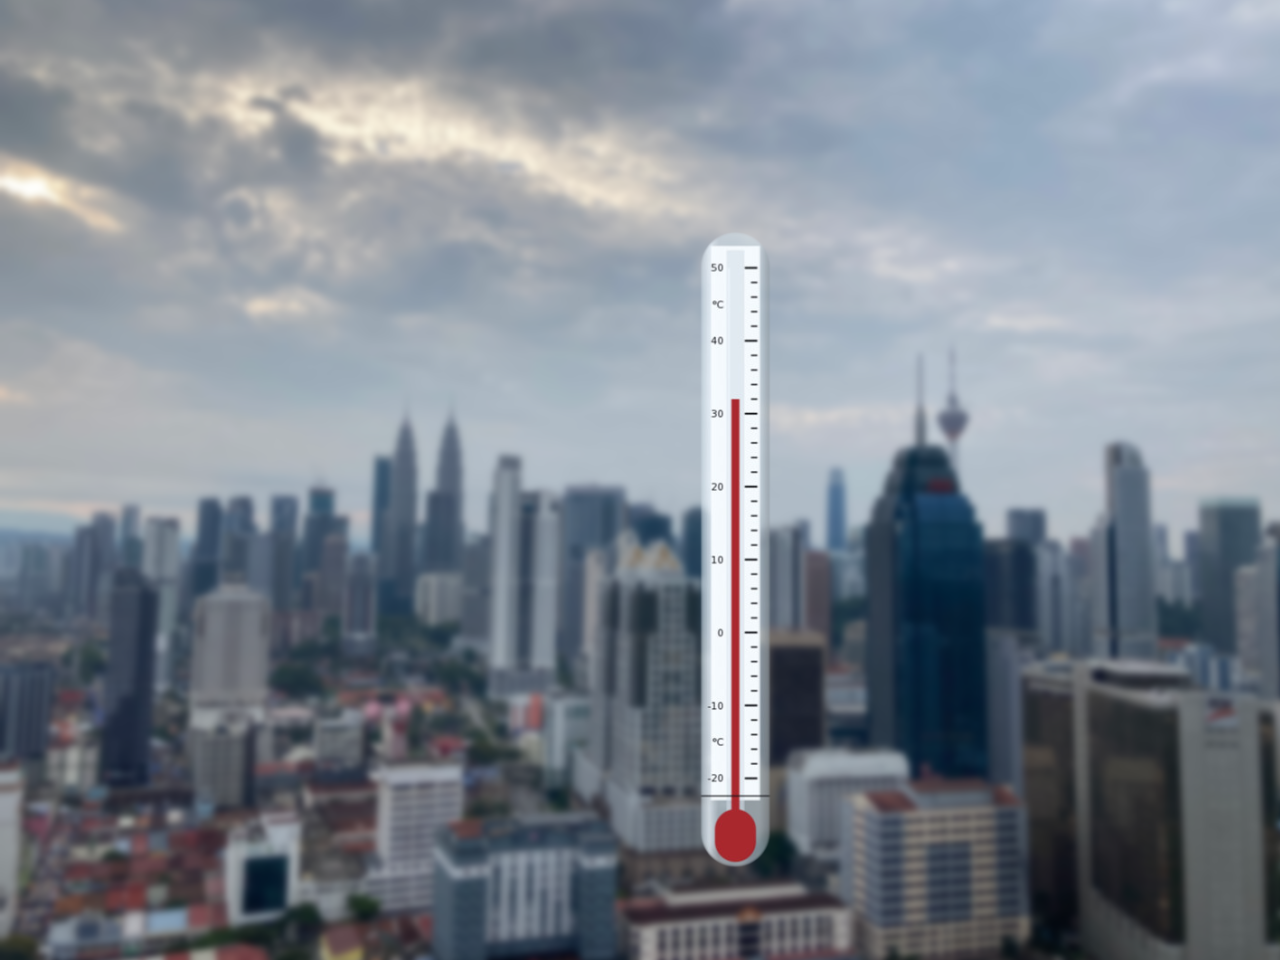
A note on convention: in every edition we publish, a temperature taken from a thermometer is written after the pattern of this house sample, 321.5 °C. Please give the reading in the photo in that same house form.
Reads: 32 °C
